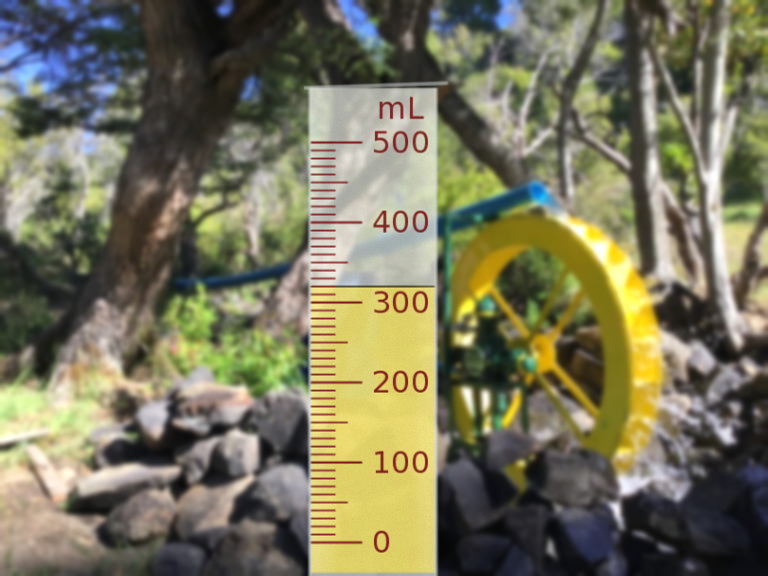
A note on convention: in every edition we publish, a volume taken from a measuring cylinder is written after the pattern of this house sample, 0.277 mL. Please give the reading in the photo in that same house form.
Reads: 320 mL
